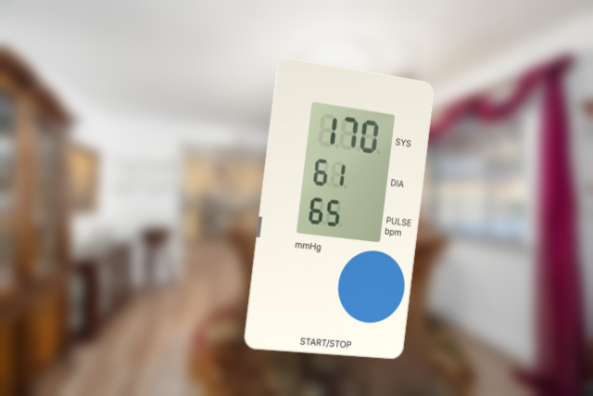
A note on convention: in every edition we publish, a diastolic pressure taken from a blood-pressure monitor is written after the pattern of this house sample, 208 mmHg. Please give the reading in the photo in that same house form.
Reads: 61 mmHg
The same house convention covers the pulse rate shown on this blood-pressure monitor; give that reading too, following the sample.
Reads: 65 bpm
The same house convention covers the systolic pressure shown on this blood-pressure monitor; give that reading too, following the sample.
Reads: 170 mmHg
